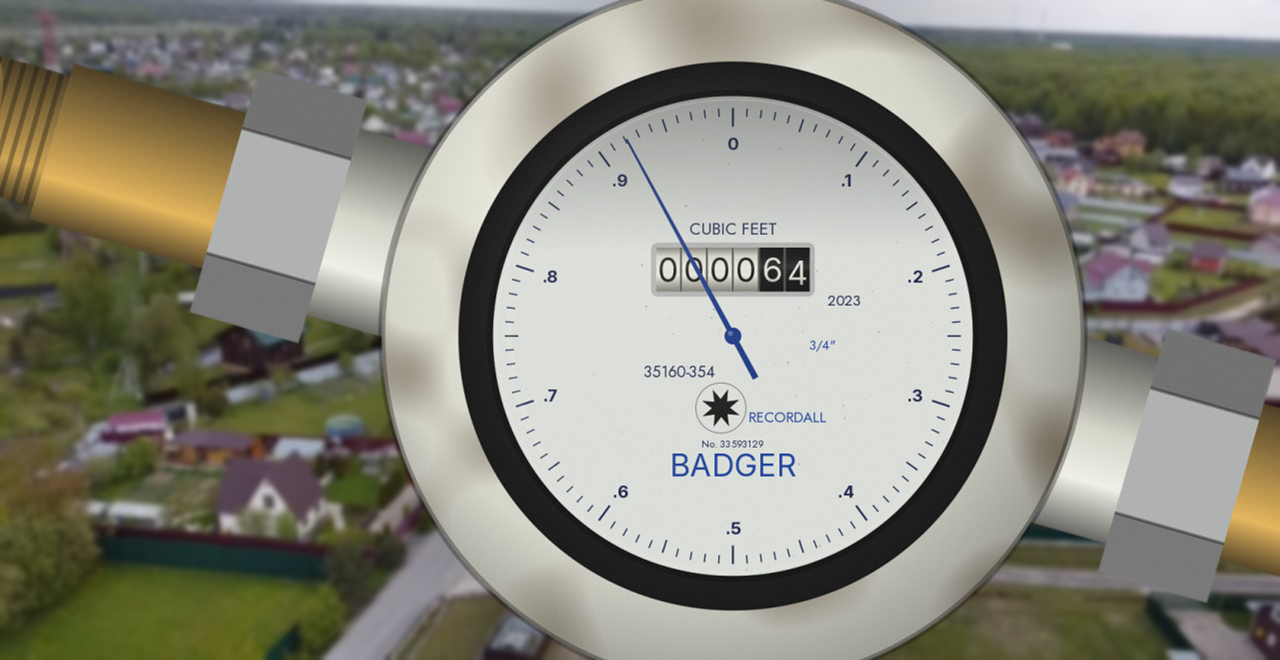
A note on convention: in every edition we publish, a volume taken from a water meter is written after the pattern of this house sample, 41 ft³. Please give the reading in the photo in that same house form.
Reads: 63.92 ft³
